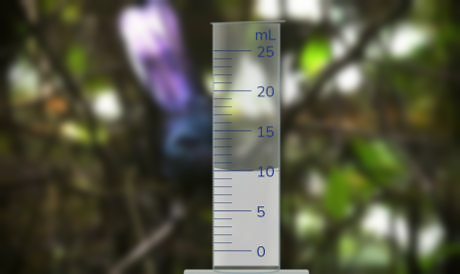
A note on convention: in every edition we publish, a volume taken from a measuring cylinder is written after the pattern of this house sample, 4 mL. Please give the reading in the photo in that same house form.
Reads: 10 mL
